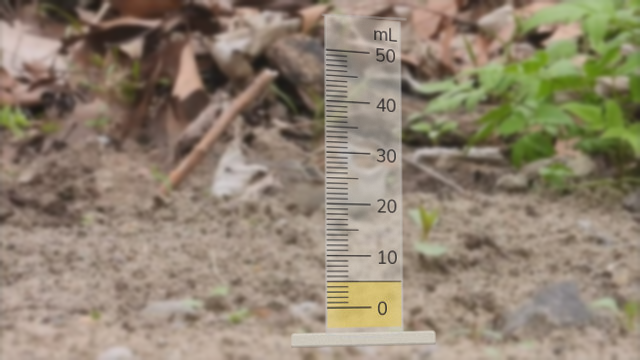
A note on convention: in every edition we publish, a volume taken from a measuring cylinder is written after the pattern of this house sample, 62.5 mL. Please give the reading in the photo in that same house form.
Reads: 5 mL
